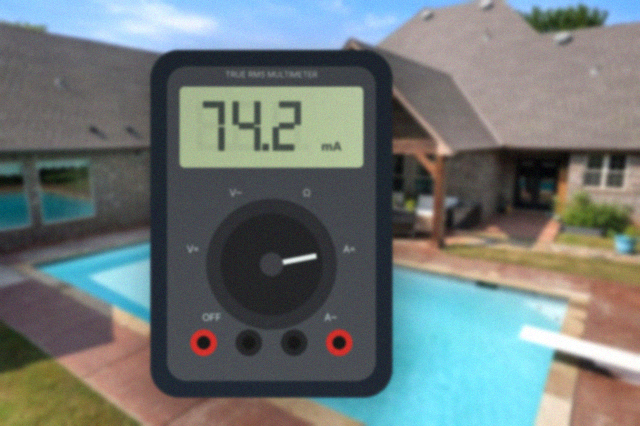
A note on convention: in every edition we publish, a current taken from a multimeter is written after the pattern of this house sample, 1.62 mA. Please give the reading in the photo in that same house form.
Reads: 74.2 mA
